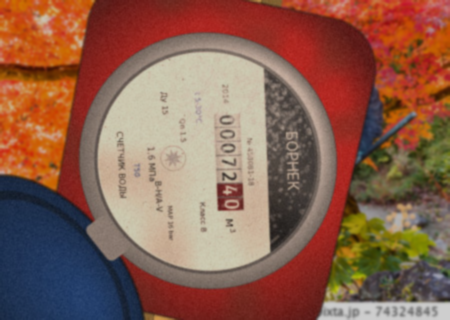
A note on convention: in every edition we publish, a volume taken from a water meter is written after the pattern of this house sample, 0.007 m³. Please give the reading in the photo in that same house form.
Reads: 72.40 m³
